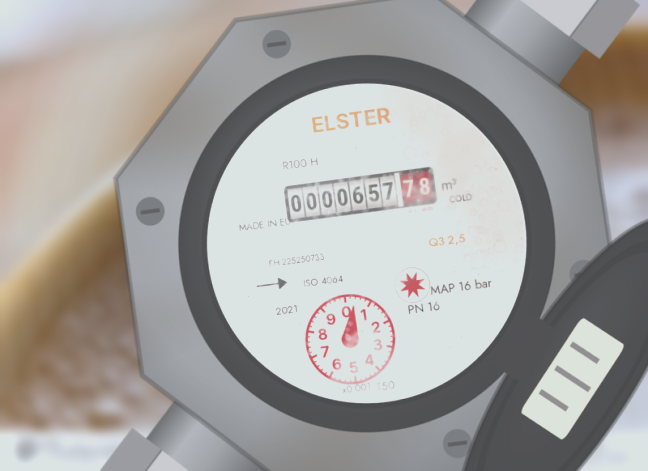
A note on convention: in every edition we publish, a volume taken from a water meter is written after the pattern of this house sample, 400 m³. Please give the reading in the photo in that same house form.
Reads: 657.780 m³
